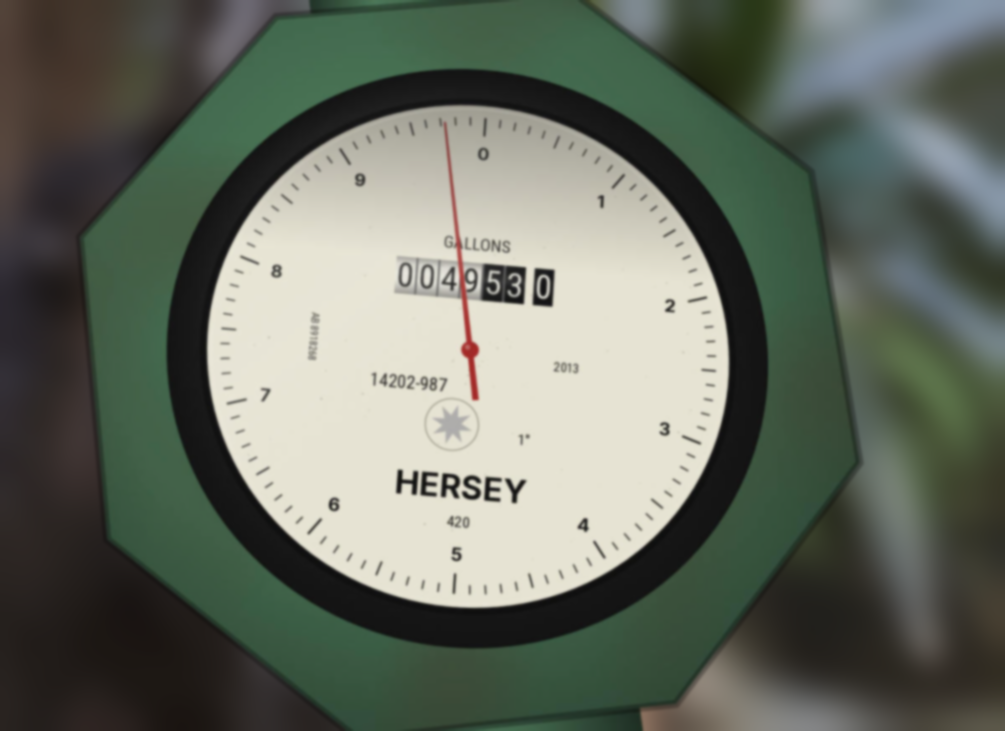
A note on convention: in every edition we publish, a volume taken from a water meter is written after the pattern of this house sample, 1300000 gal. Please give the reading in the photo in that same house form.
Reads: 49529.7 gal
